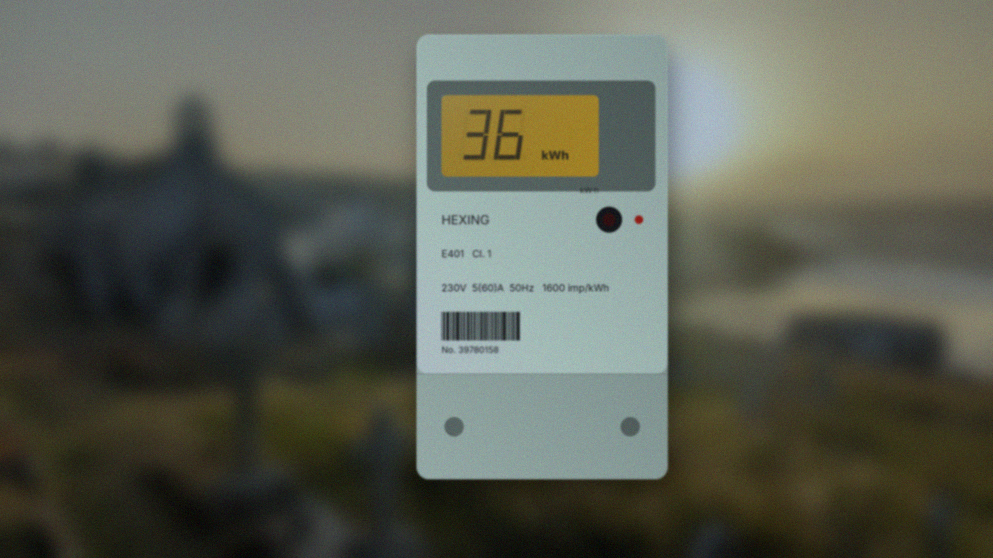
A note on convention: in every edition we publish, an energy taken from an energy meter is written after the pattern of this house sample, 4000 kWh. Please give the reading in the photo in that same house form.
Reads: 36 kWh
